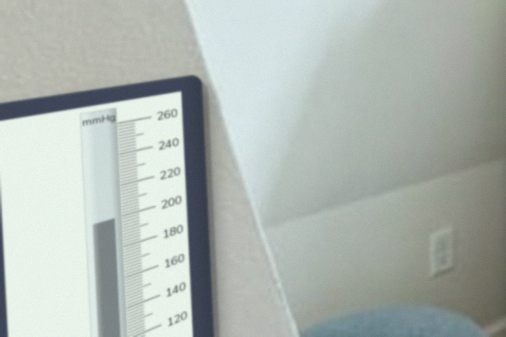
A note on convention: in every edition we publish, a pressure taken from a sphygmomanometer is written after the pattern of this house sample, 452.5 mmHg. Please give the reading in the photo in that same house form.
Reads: 200 mmHg
